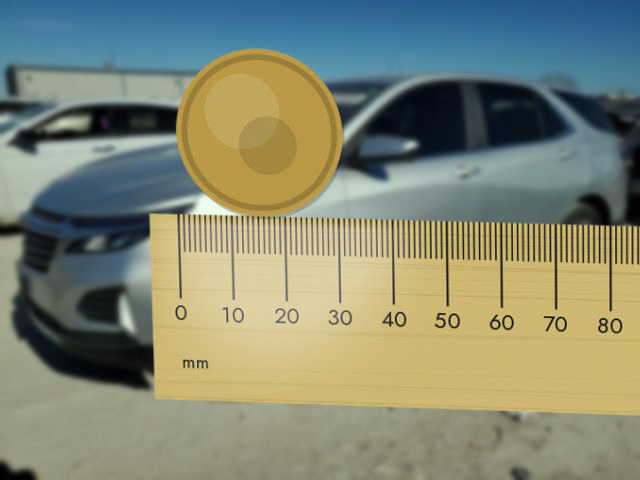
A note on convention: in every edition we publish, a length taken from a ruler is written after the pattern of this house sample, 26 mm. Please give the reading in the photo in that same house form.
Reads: 31 mm
